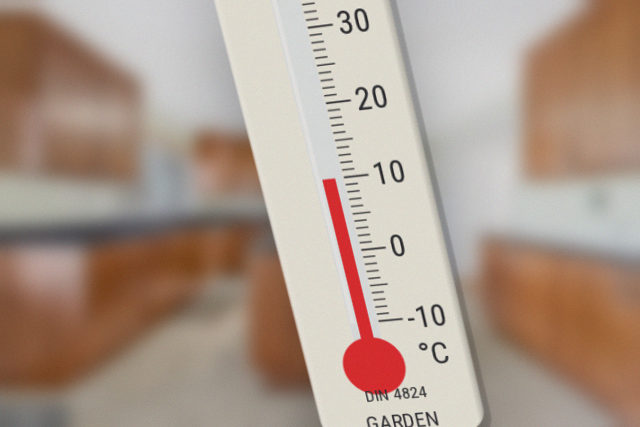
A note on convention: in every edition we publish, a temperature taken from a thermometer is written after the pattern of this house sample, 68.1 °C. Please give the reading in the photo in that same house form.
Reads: 10 °C
